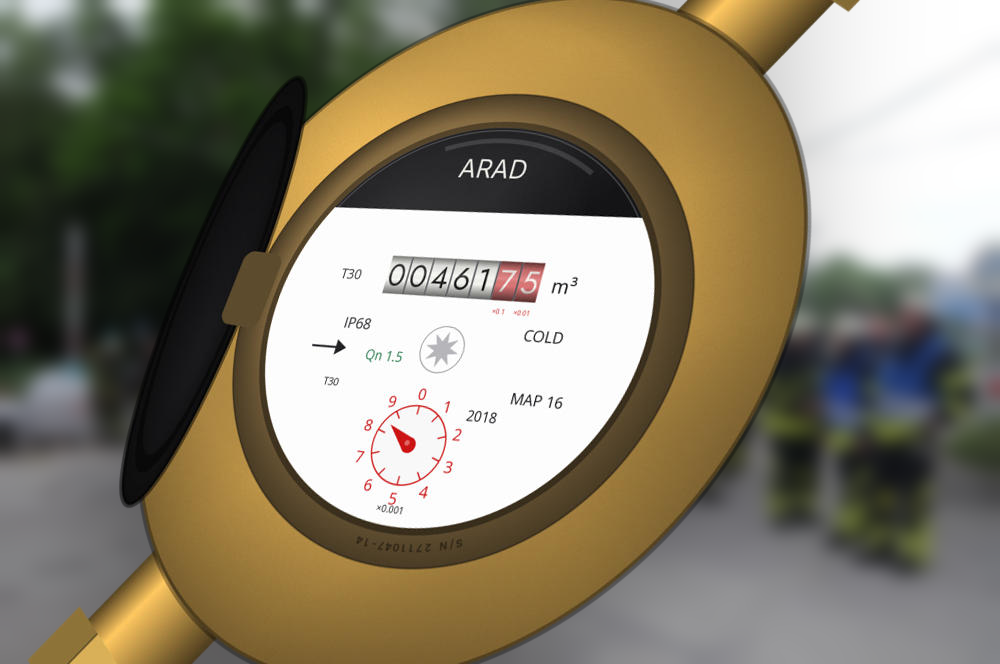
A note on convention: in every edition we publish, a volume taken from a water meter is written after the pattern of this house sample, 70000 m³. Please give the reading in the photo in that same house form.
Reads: 461.758 m³
